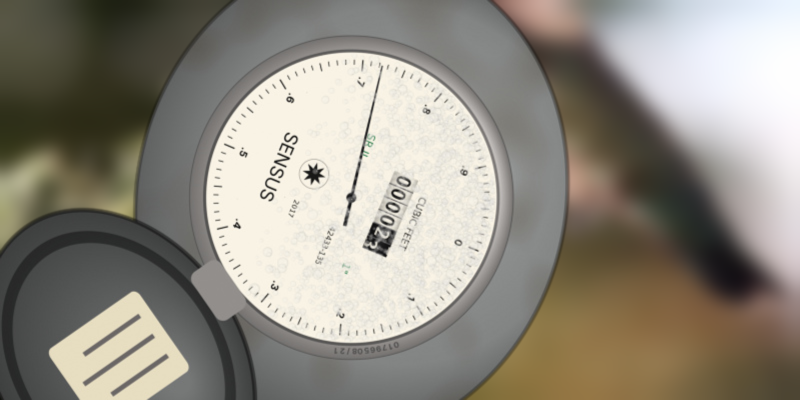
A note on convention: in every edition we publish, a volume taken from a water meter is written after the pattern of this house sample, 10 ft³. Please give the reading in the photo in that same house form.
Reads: 22.72 ft³
